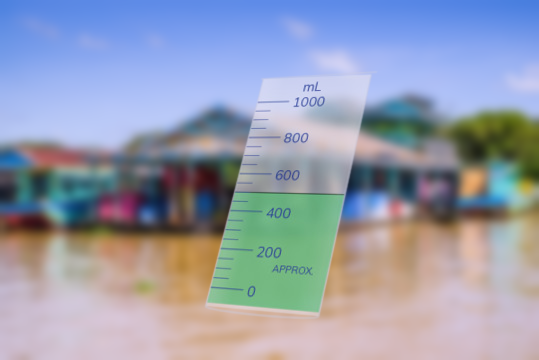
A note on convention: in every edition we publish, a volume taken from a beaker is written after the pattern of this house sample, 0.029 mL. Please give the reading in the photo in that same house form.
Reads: 500 mL
